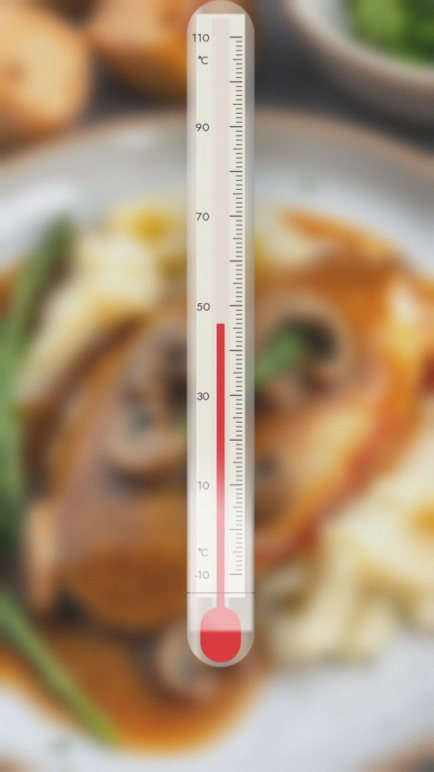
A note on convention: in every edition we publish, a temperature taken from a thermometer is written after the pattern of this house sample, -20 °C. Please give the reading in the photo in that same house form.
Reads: 46 °C
